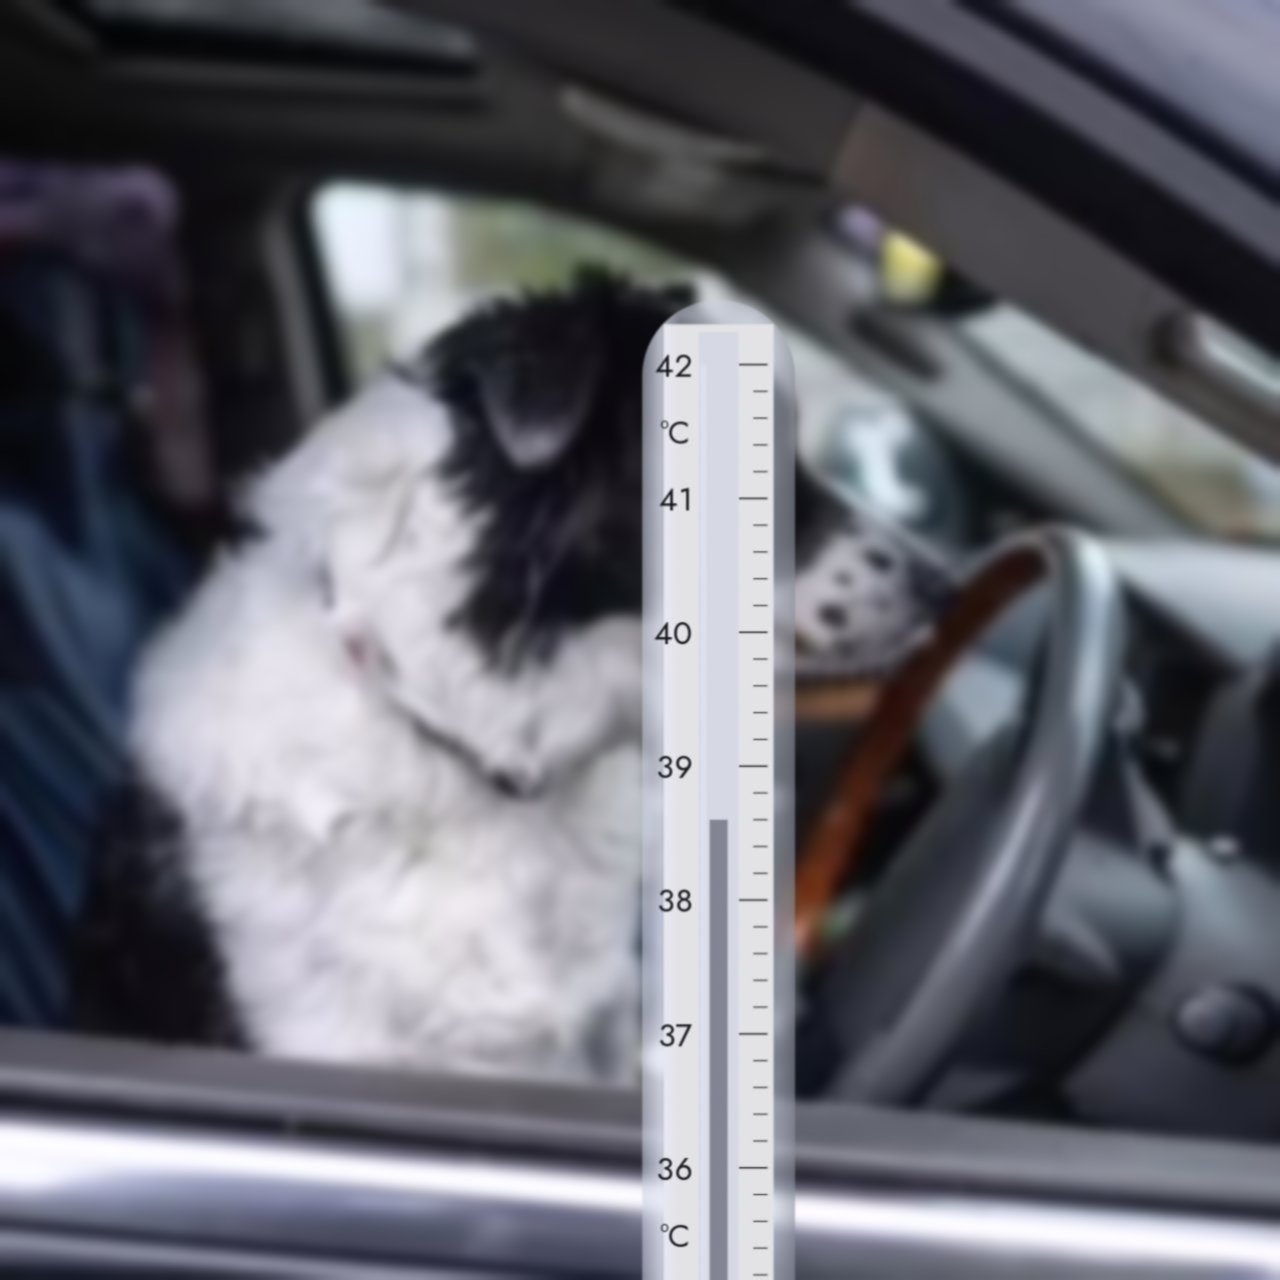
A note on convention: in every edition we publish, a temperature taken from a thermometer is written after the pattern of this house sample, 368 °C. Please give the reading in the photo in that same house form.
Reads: 38.6 °C
